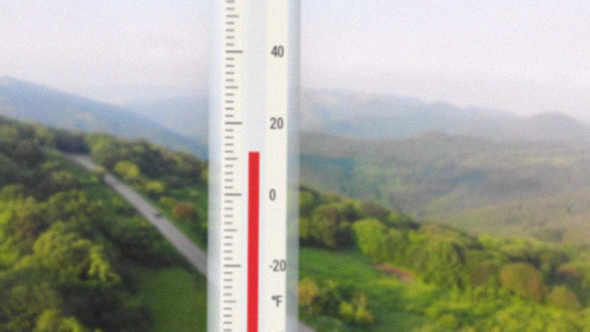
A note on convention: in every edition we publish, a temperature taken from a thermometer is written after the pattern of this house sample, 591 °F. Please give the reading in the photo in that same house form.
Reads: 12 °F
